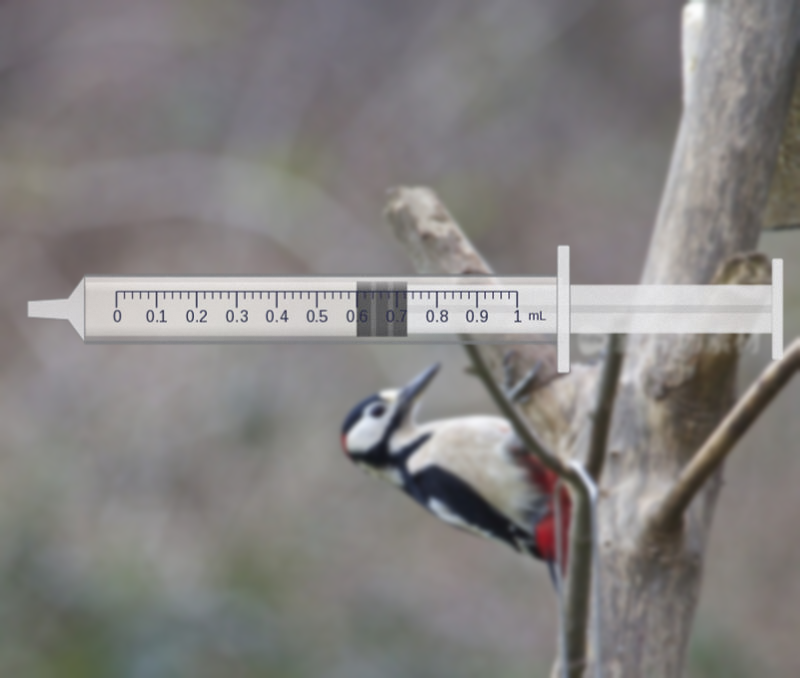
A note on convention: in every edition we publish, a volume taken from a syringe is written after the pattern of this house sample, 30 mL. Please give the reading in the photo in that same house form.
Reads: 0.6 mL
